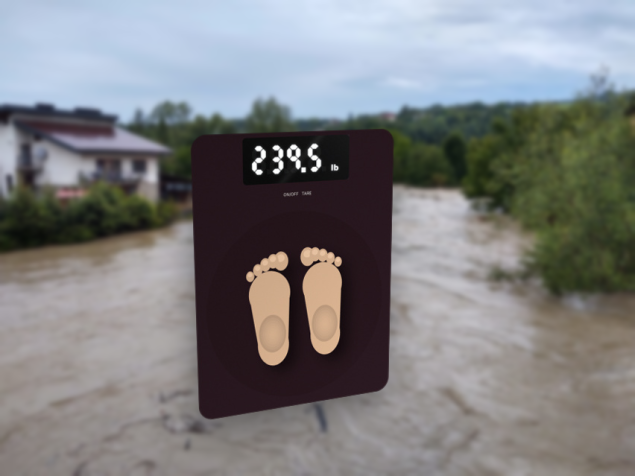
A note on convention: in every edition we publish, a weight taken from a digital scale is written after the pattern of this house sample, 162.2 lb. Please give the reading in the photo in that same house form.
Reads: 239.5 lb
